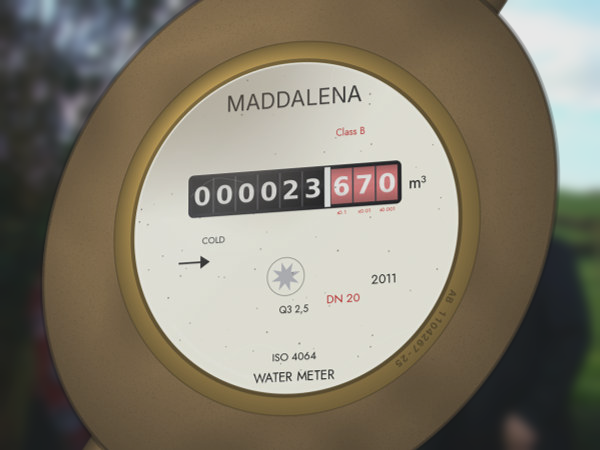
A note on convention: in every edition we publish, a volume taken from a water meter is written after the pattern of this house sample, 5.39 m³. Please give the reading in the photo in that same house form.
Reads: 23.670 m³
